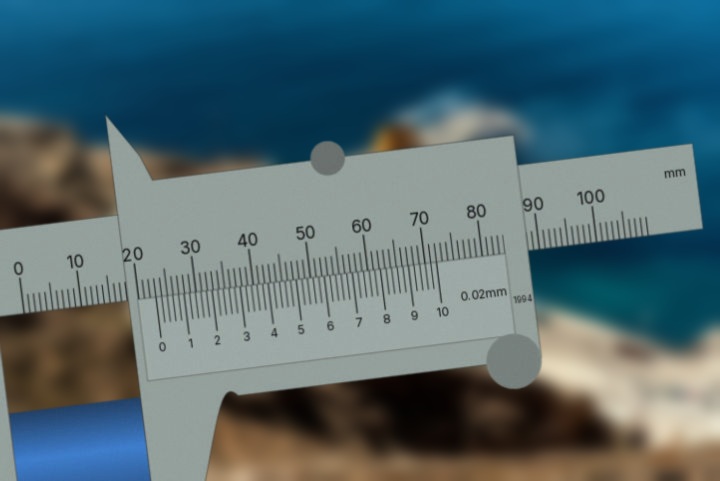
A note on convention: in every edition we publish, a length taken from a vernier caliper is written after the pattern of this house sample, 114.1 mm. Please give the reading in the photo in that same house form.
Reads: 23.0 mm
